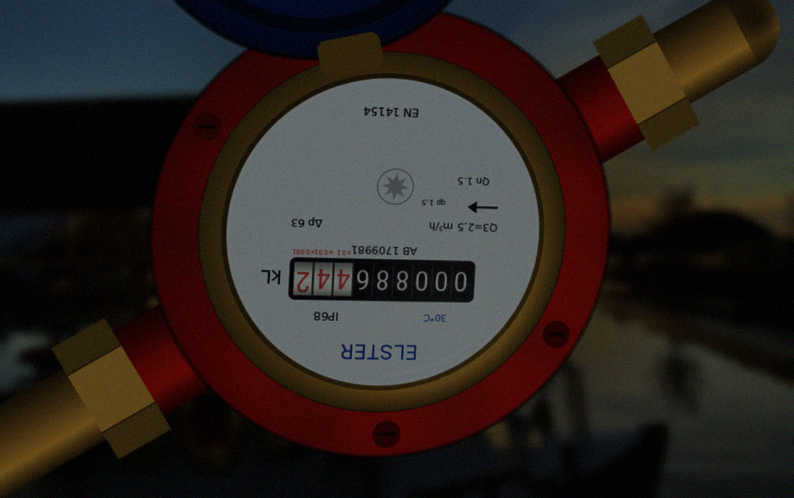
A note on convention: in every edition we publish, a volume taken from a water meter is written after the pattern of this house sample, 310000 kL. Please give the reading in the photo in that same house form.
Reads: 886.442 kL
